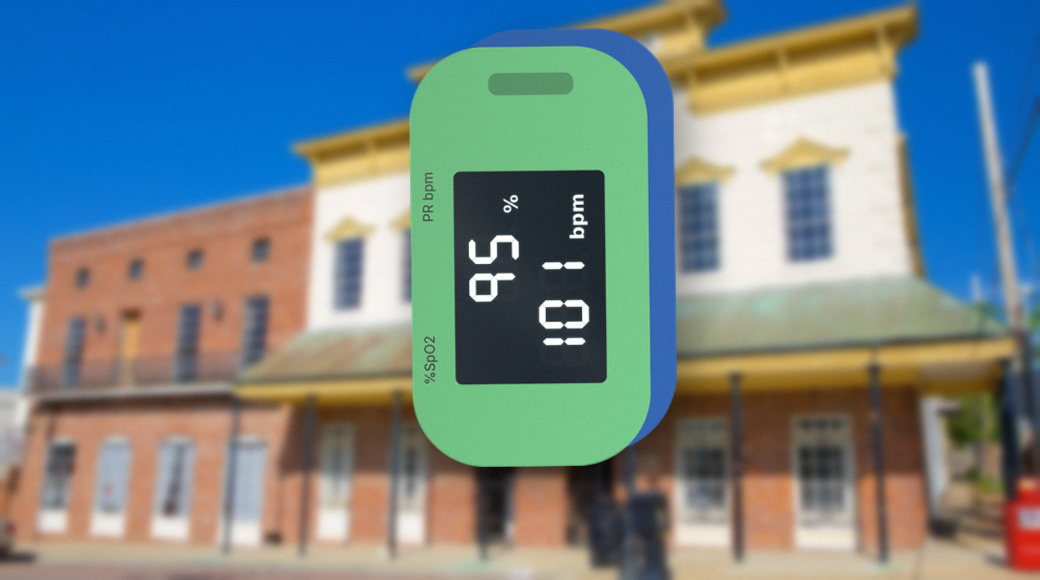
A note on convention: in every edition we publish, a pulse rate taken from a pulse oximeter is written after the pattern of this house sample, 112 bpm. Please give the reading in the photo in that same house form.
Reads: 101 bpm
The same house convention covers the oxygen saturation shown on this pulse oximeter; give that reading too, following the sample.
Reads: 95 %
